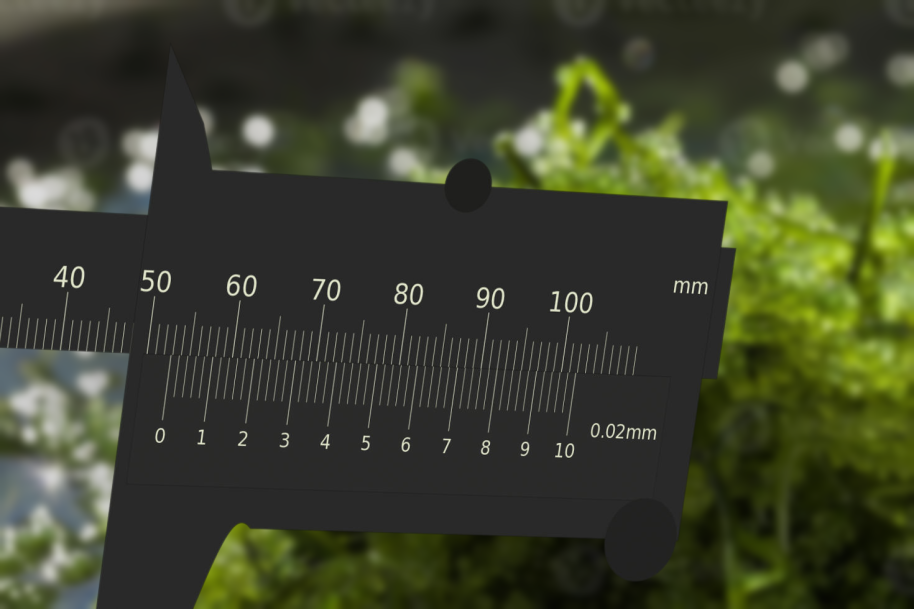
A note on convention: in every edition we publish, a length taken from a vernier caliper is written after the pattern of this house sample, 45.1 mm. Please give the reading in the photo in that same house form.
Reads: 52.8 mm
